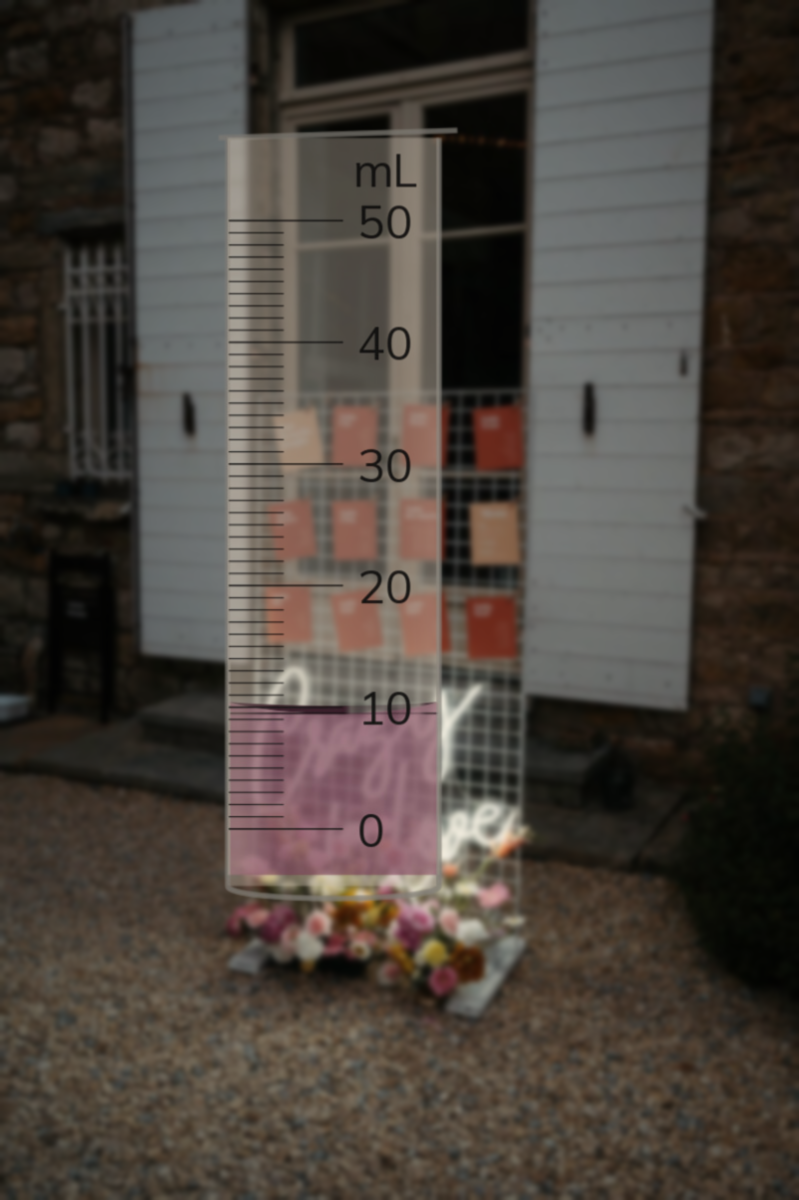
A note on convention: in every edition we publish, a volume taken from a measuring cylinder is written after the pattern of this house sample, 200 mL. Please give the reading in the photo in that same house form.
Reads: 9.5 mL
